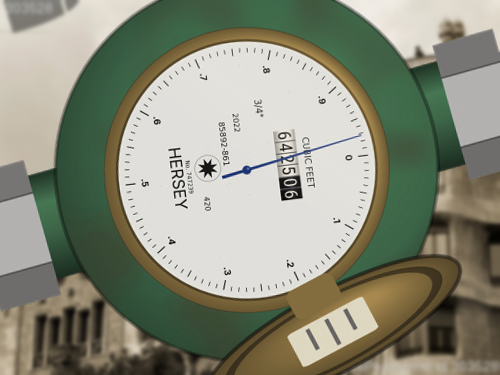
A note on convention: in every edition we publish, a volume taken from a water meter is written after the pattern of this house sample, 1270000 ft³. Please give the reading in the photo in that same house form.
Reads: 642505.97 ft³
